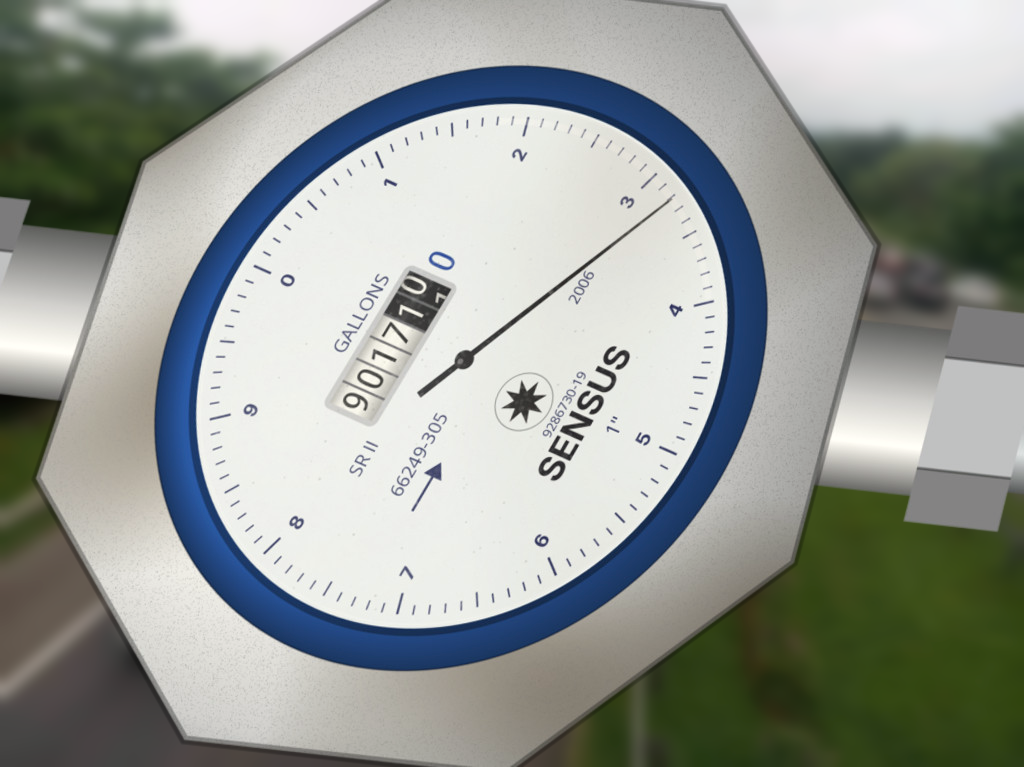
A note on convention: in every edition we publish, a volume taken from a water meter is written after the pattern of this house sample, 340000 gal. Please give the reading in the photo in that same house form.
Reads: 9017103.2 gal
